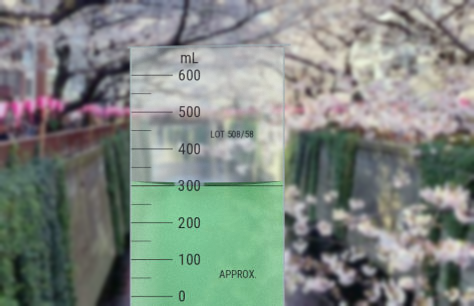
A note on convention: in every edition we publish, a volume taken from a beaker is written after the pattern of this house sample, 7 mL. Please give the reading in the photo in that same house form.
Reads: 300 mL
